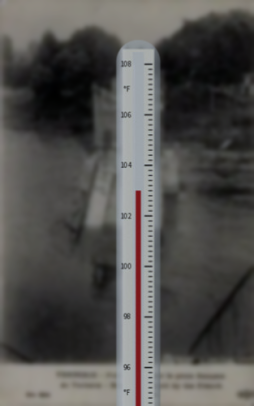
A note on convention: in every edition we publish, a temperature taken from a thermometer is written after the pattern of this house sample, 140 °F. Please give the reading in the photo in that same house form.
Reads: 103 °F
